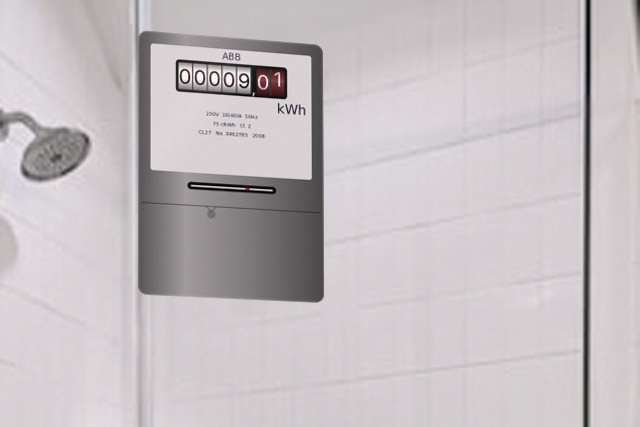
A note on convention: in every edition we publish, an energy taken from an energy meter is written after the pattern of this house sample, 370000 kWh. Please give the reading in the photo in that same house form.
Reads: 9.01 kWh
